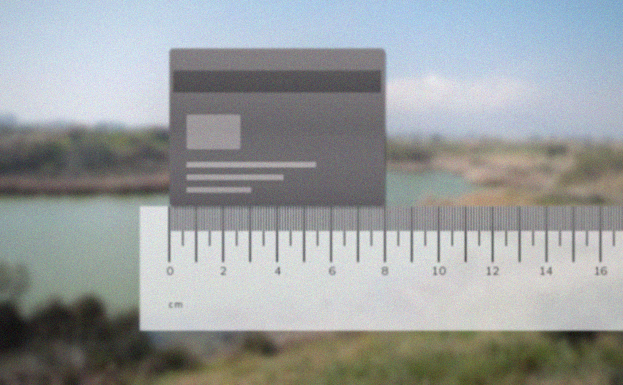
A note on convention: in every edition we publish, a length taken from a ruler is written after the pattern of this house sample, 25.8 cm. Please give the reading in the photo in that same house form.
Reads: 8 cm
